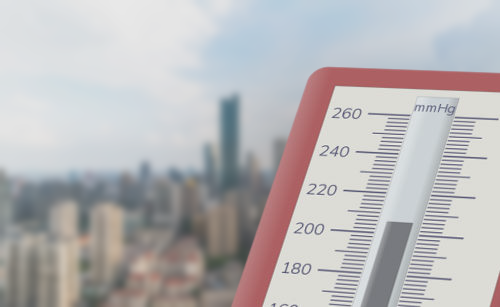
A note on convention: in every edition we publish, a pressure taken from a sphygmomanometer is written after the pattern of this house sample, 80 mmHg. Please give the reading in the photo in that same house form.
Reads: 206 mmHg
